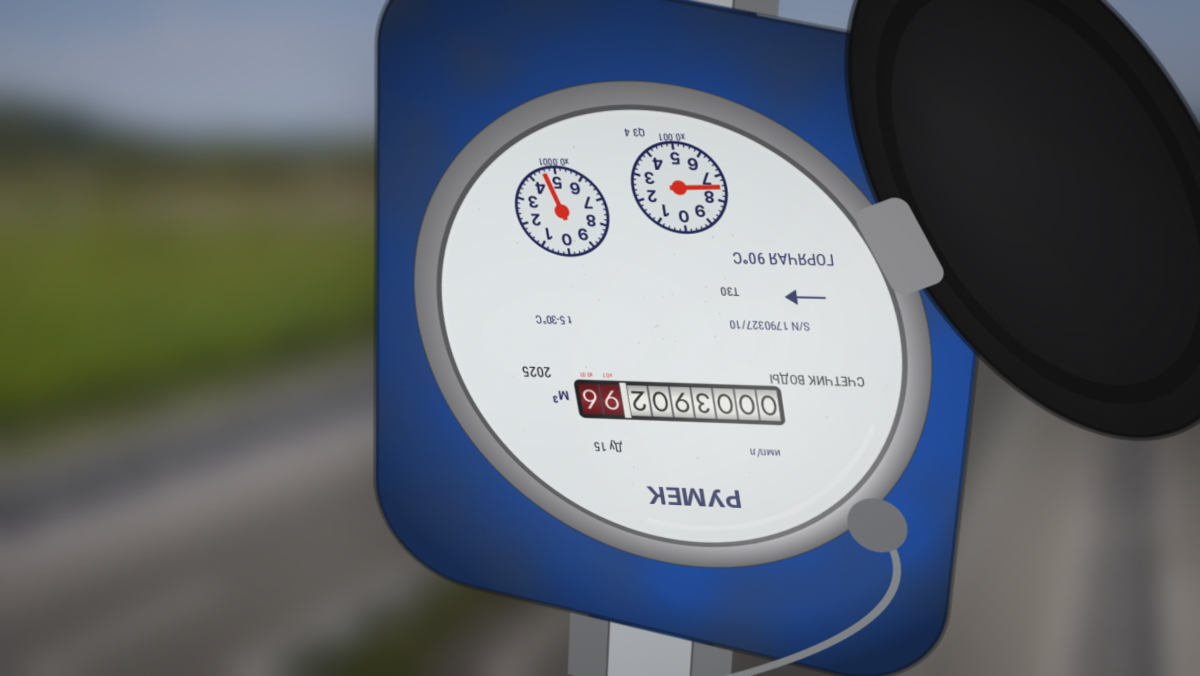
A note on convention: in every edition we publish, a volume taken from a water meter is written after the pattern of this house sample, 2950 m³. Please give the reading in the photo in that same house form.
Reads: 3902.9674 m³
